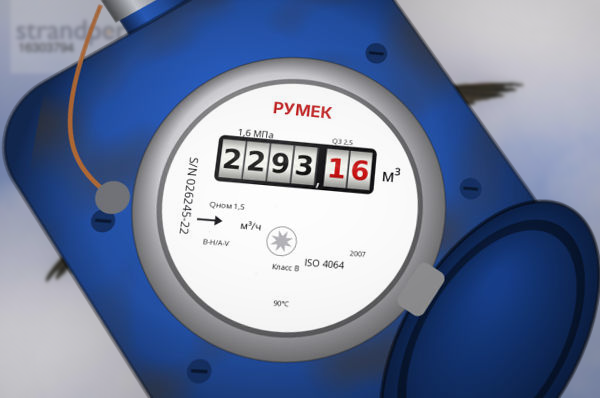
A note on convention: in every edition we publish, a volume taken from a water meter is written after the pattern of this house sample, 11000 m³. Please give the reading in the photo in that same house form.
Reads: 2293.16 m³
